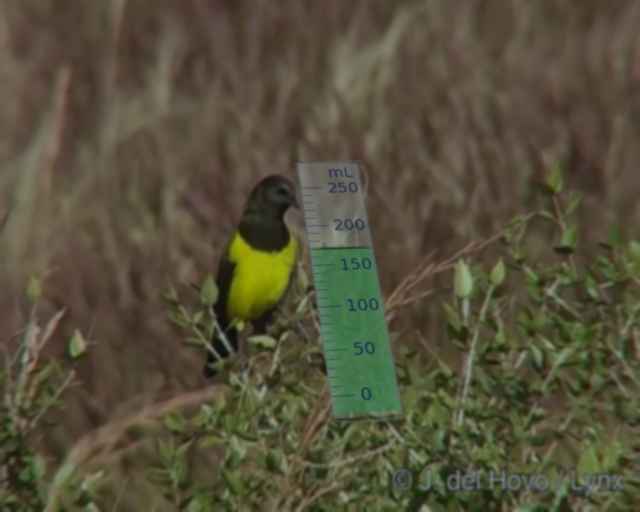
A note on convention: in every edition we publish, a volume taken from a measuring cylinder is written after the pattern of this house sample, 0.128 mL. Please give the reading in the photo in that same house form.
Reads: 170 mL
